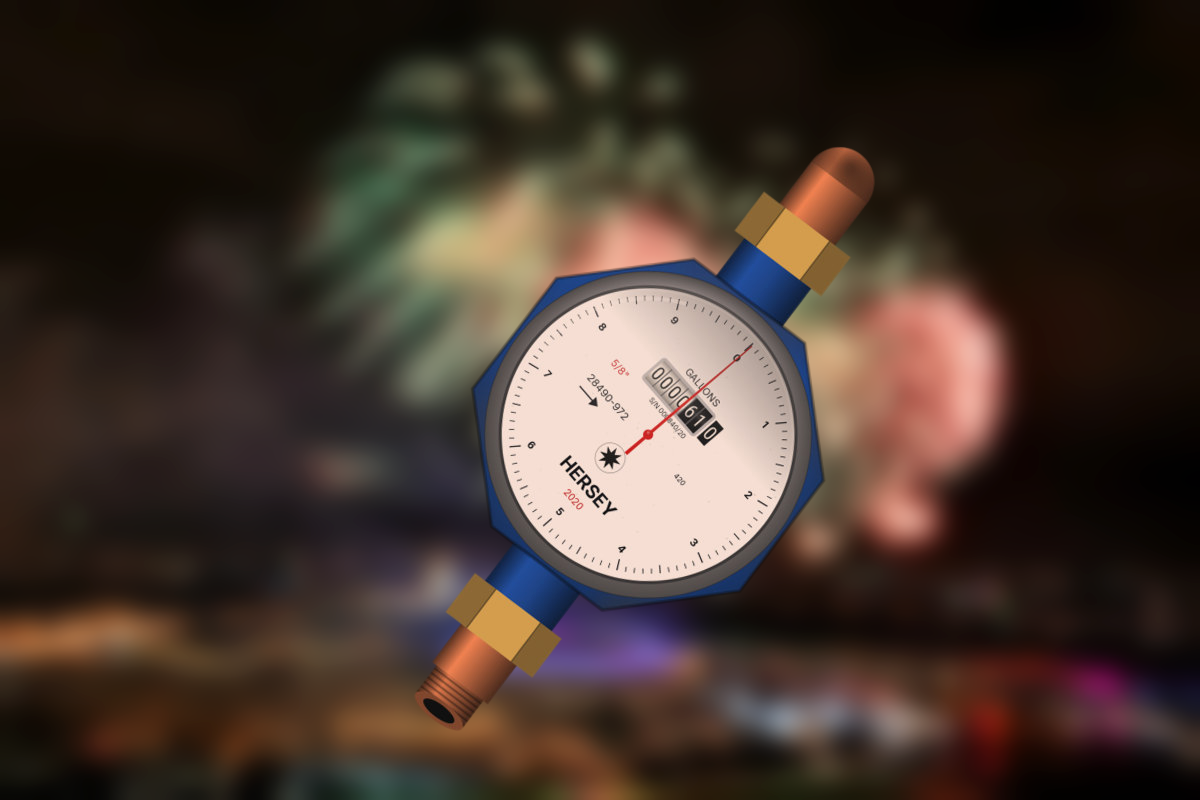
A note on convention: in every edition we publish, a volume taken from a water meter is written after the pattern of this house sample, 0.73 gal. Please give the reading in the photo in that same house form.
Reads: 610.0 gal
